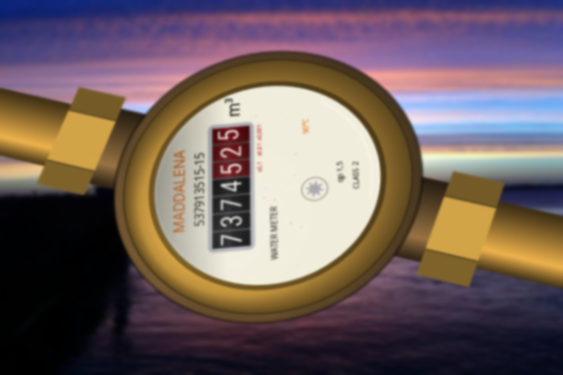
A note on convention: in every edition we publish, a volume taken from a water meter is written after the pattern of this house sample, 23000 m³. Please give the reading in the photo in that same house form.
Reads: 7374.525 m³
